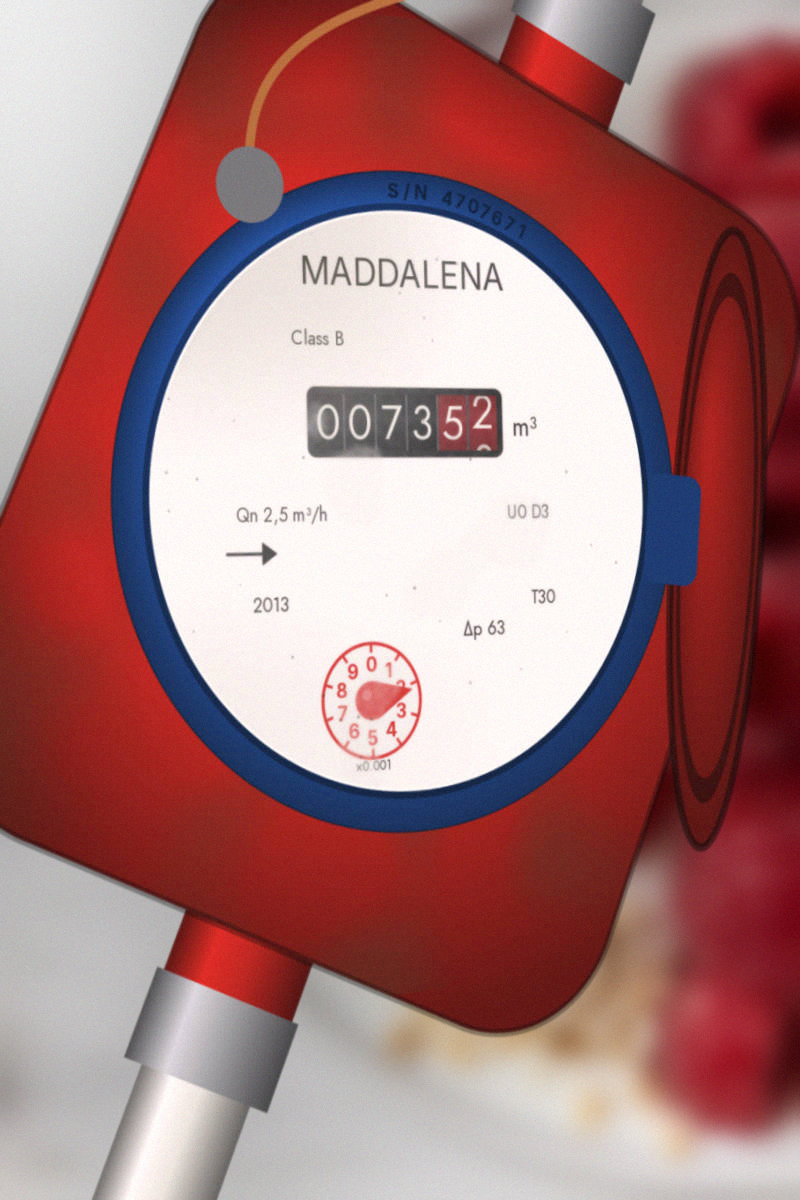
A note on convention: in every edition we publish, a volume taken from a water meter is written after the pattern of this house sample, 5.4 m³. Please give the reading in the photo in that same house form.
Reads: 73.522 m³
